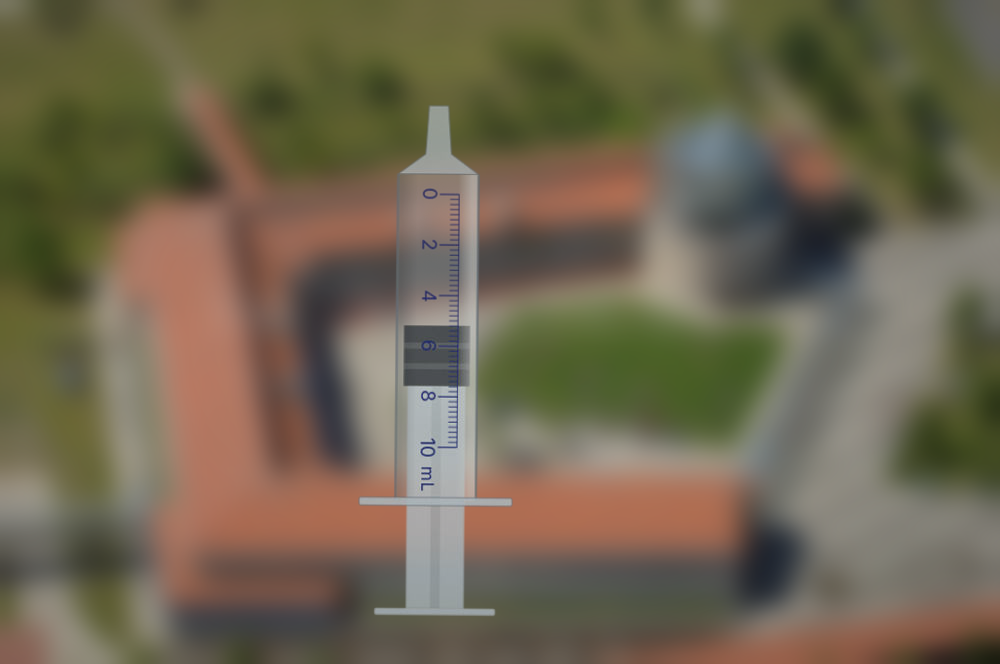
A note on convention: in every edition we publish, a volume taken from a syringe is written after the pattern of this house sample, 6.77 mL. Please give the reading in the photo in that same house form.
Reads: 5.2 mL
